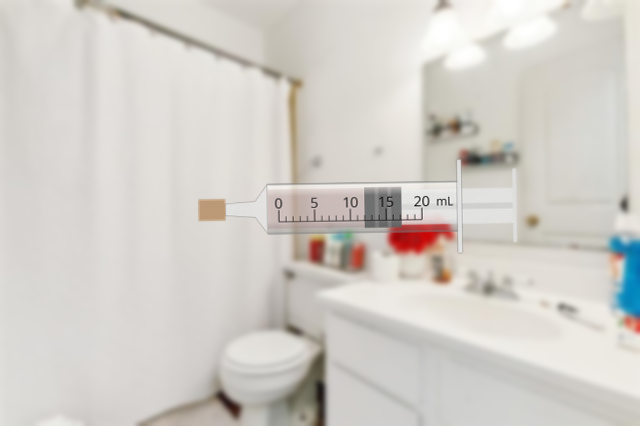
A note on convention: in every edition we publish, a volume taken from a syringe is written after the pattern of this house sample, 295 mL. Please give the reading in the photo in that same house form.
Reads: 12 mL
